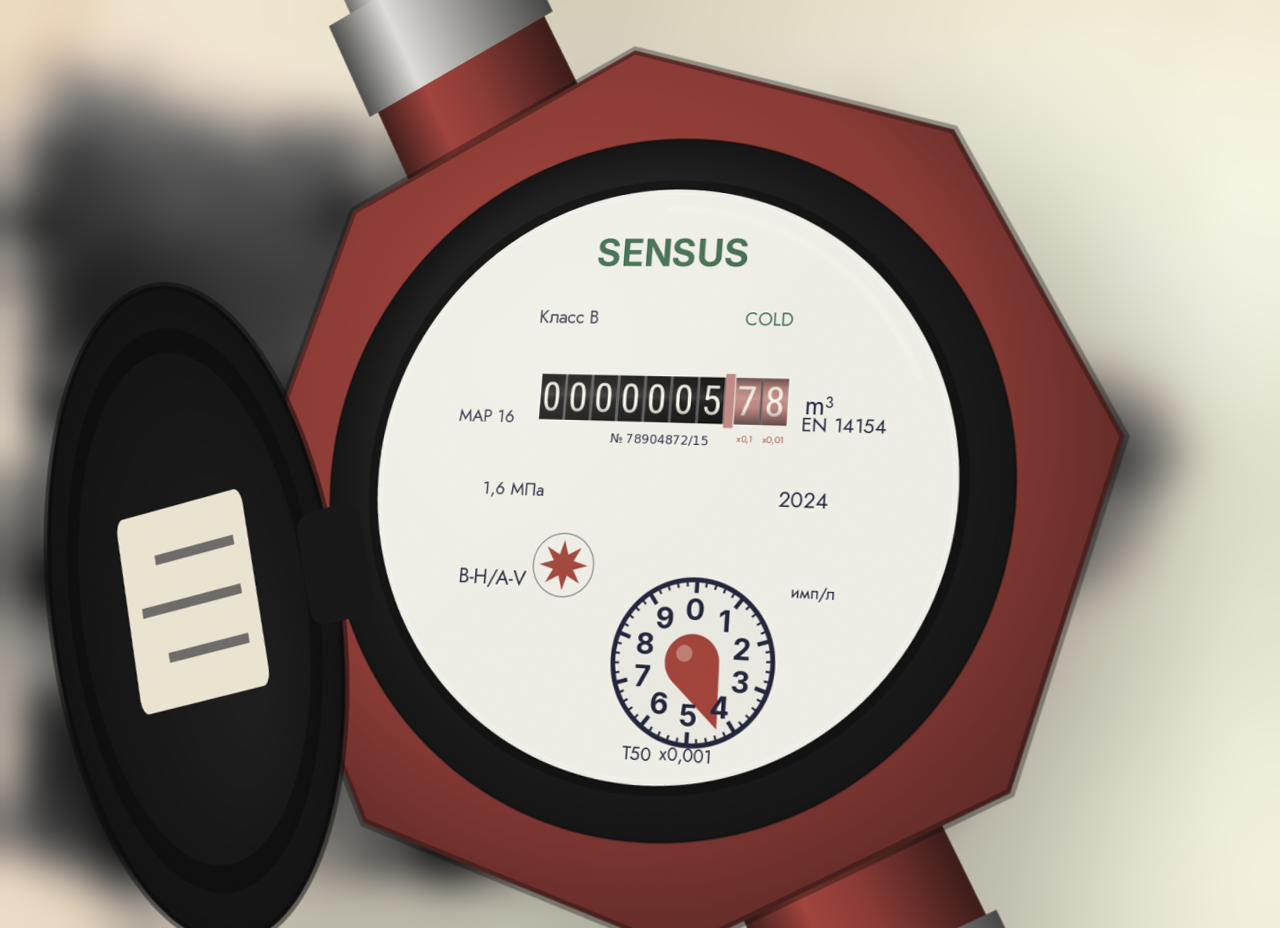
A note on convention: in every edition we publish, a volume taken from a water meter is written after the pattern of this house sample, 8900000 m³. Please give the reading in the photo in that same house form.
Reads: 5.784 m³
